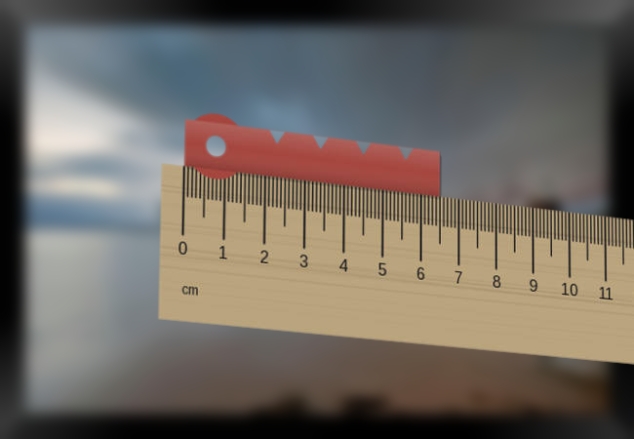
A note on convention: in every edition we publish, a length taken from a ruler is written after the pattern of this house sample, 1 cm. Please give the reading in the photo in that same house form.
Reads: 6.5 cm
